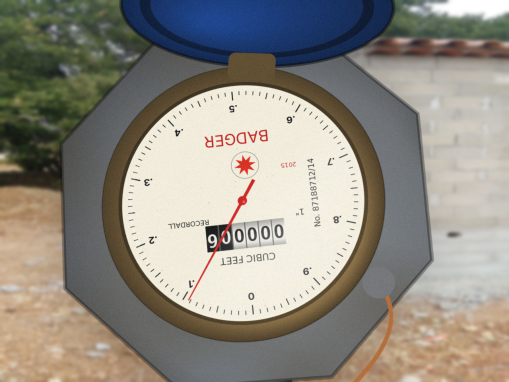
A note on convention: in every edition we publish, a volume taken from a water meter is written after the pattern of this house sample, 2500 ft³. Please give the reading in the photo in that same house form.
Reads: 6.09 ft³
